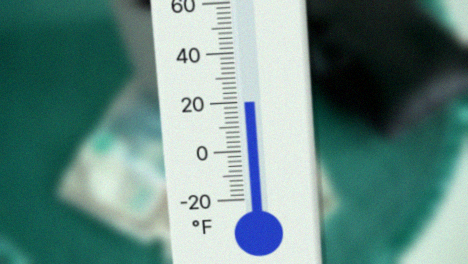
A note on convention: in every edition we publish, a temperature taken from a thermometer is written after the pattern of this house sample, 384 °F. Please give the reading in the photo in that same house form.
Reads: 20 °F
